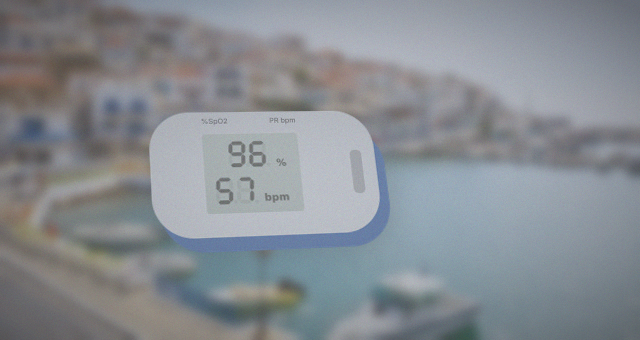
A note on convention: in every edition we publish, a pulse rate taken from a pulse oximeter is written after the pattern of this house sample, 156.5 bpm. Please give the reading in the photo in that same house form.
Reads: 57 bpm
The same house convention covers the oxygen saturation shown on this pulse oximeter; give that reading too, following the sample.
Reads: 96 %
